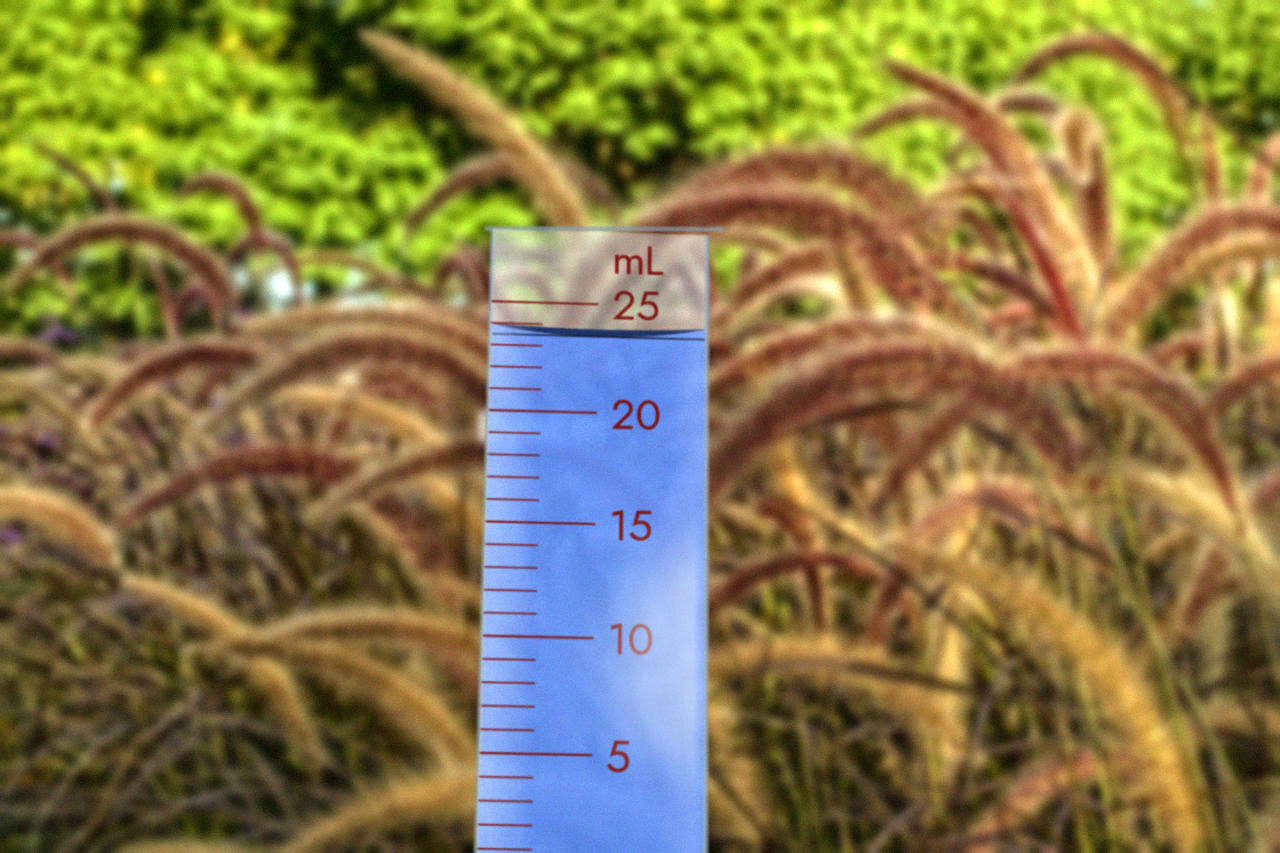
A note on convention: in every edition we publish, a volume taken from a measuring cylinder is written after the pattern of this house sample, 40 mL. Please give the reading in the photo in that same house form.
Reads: 23.5 mL
